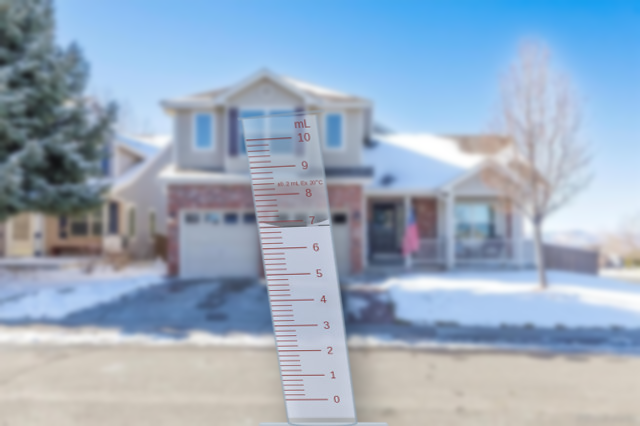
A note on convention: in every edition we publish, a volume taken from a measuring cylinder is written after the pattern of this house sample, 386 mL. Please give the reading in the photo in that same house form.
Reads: 6.8 mL
